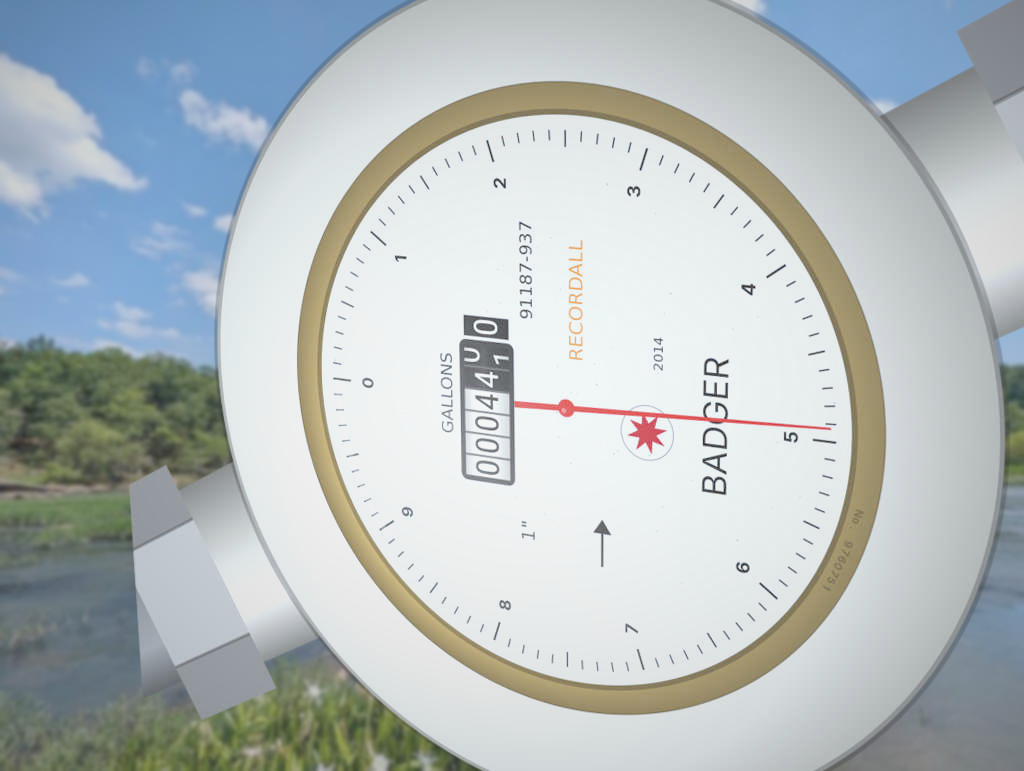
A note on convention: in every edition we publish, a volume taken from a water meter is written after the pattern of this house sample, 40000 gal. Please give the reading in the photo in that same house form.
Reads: 4404.9 gal
